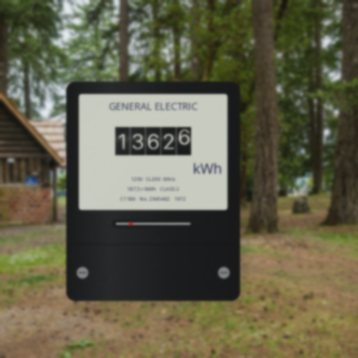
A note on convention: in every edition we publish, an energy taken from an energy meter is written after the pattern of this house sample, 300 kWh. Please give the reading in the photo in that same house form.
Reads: 13626 kWh
